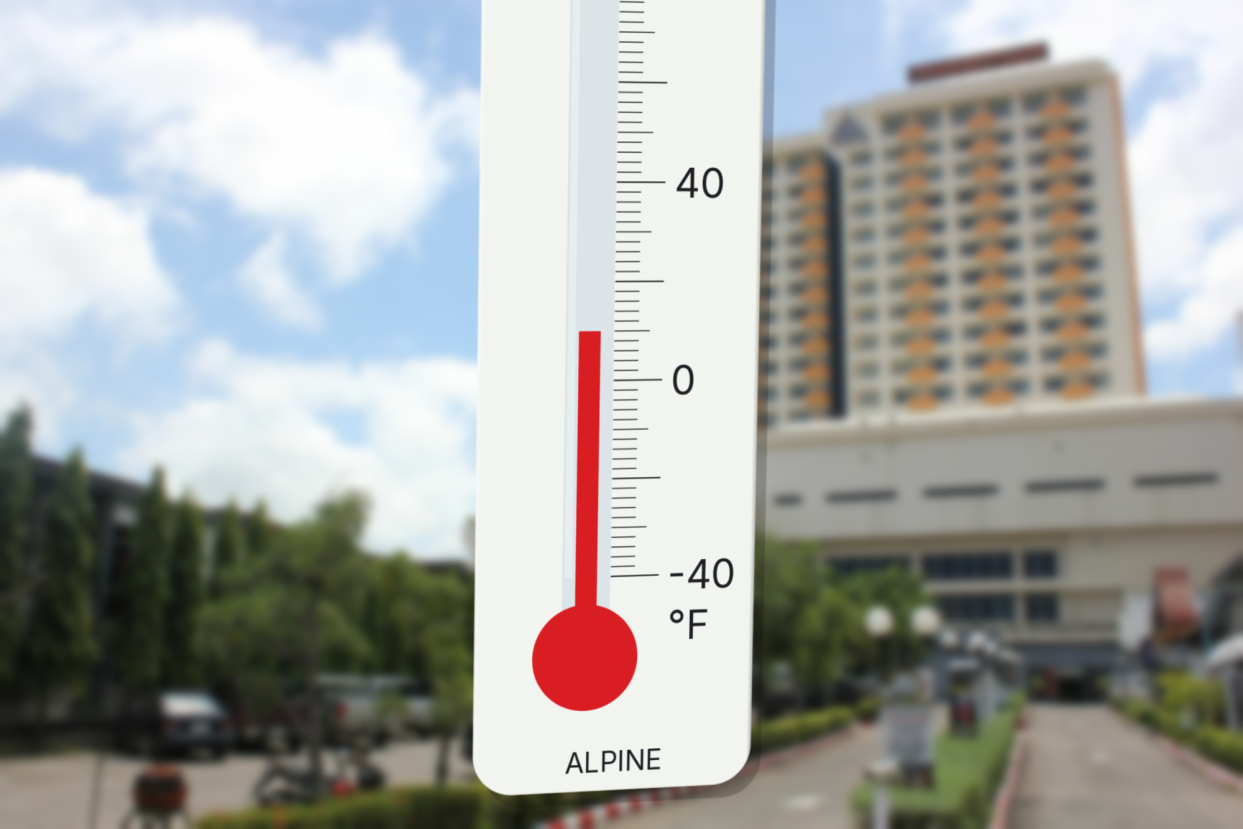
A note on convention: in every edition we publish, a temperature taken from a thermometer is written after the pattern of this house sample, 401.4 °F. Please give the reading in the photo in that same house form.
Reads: 10 °F
